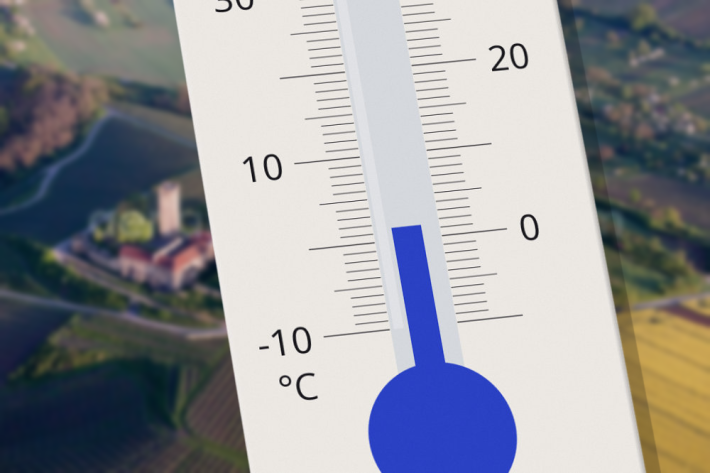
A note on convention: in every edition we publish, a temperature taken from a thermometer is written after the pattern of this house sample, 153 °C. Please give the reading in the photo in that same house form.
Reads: 1.5 °C
